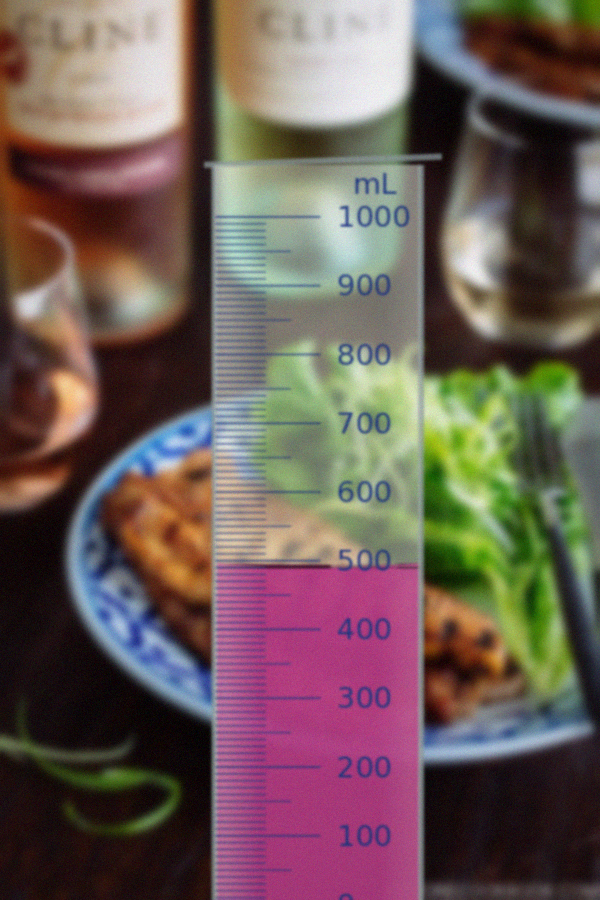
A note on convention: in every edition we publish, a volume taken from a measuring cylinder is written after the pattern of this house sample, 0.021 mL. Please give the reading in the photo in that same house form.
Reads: 490 mL
